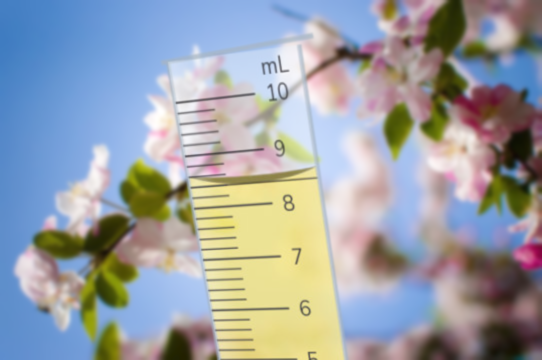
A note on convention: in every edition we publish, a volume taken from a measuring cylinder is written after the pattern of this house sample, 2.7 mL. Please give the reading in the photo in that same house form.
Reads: 8.4 mL
